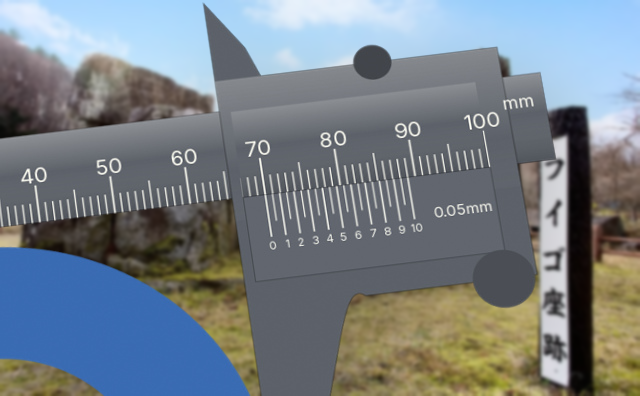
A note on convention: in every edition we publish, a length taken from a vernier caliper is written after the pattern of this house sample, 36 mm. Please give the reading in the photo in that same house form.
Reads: 70.0 mm
